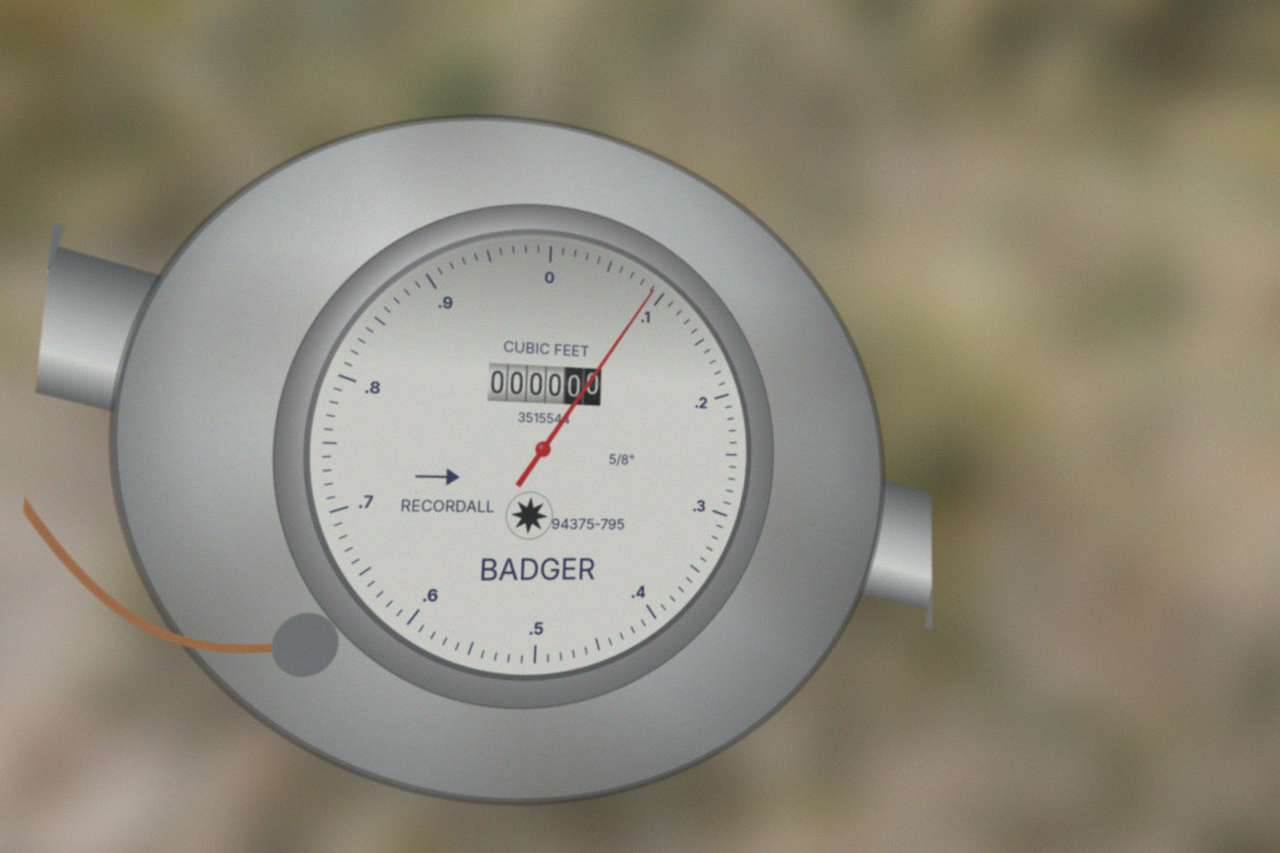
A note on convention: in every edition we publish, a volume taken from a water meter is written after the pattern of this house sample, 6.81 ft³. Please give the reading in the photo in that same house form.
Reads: 0.09 ft³
